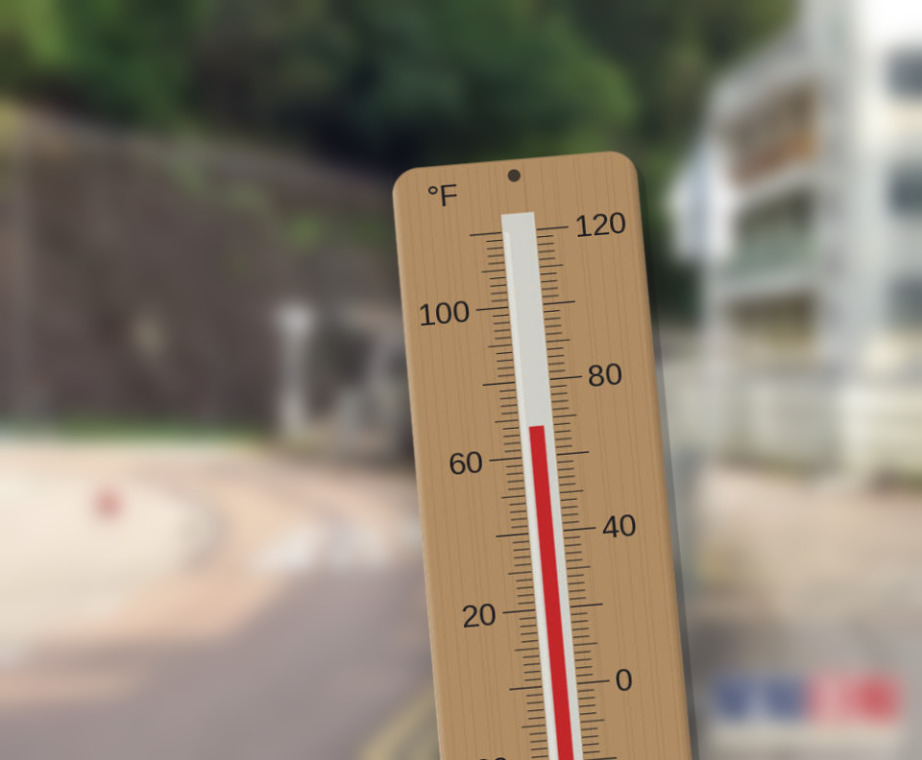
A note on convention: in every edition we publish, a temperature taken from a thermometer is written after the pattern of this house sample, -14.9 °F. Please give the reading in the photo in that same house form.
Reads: 68 °F
